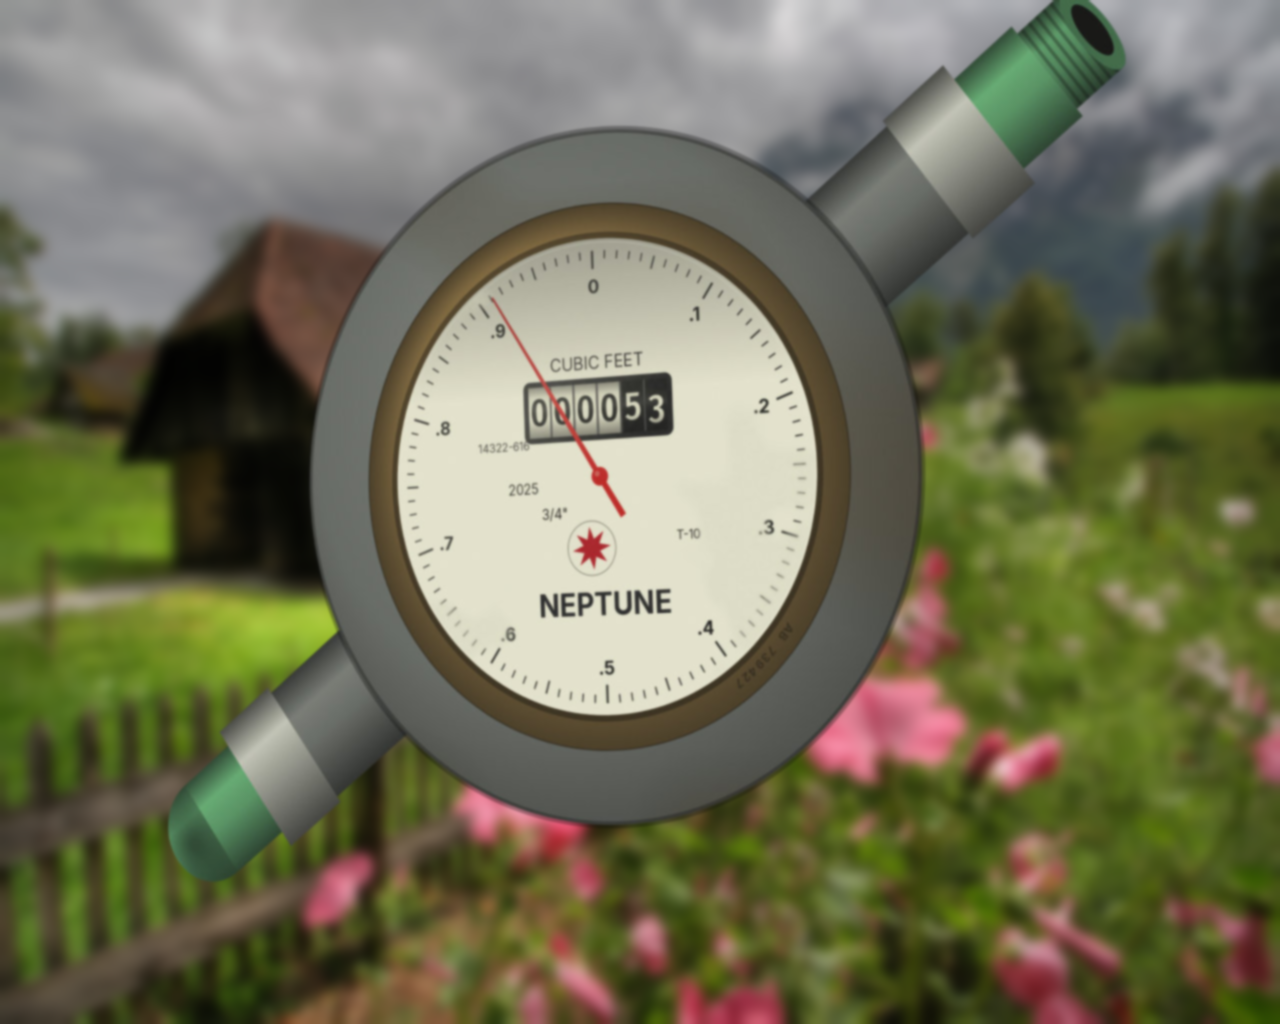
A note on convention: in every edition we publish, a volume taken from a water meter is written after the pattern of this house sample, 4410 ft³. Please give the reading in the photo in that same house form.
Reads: 52.91 ft³
